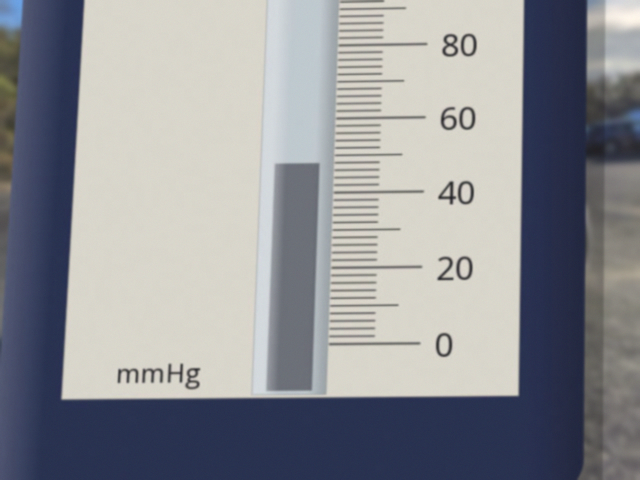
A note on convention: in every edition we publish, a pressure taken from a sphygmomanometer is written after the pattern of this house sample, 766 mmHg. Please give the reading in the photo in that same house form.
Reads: 48 mmHg
